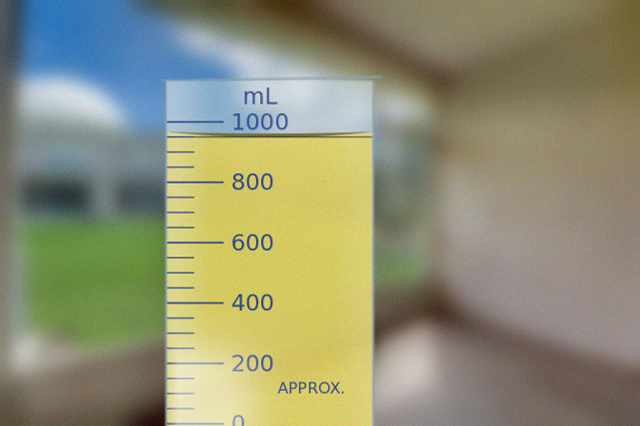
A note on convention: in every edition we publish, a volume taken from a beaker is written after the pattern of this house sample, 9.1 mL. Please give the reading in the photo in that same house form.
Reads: 950 mL
